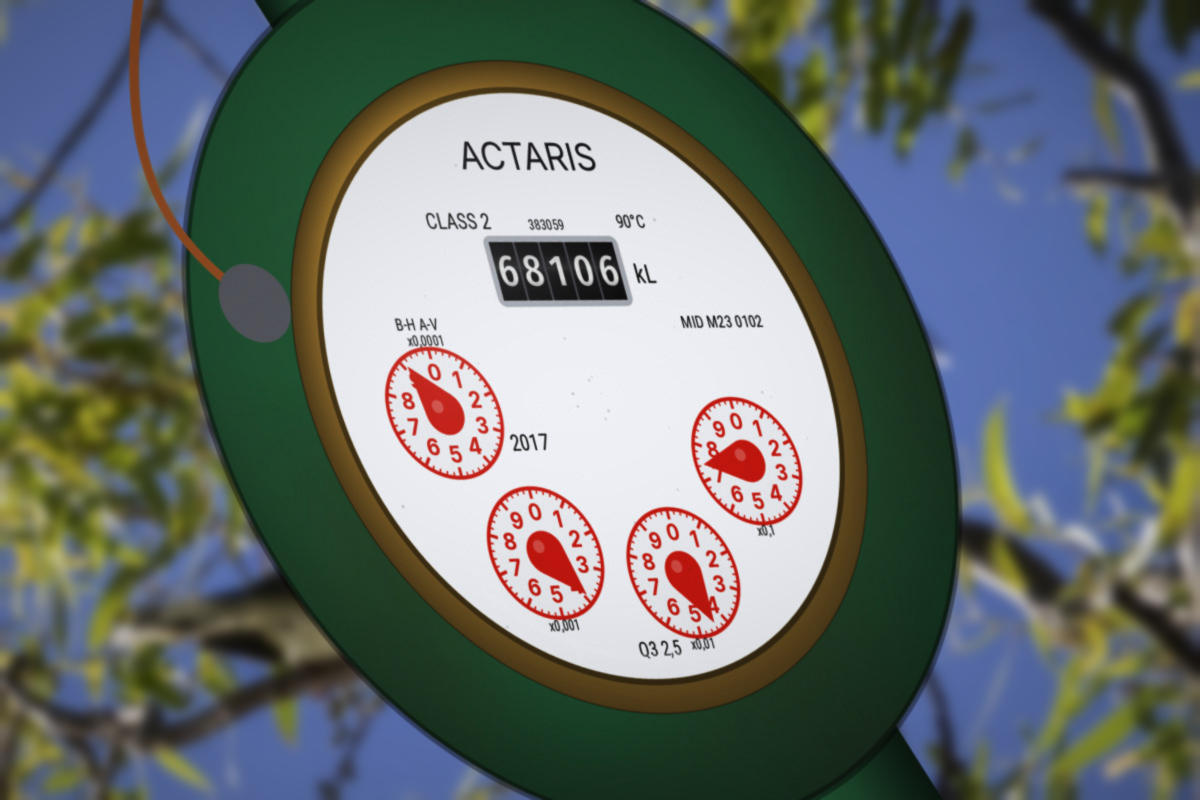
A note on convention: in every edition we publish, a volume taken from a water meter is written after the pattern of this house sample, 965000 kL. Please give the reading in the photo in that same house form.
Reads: 68106.7439 kL
